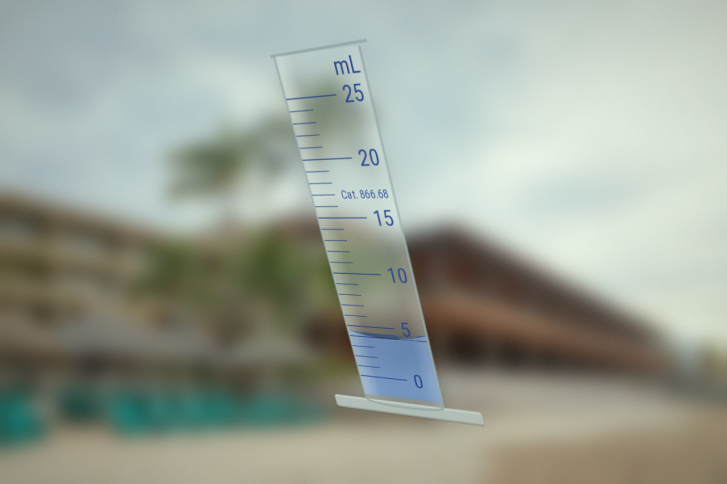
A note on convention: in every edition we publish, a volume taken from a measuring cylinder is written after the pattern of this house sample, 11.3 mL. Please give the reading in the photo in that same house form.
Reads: 4 mL
